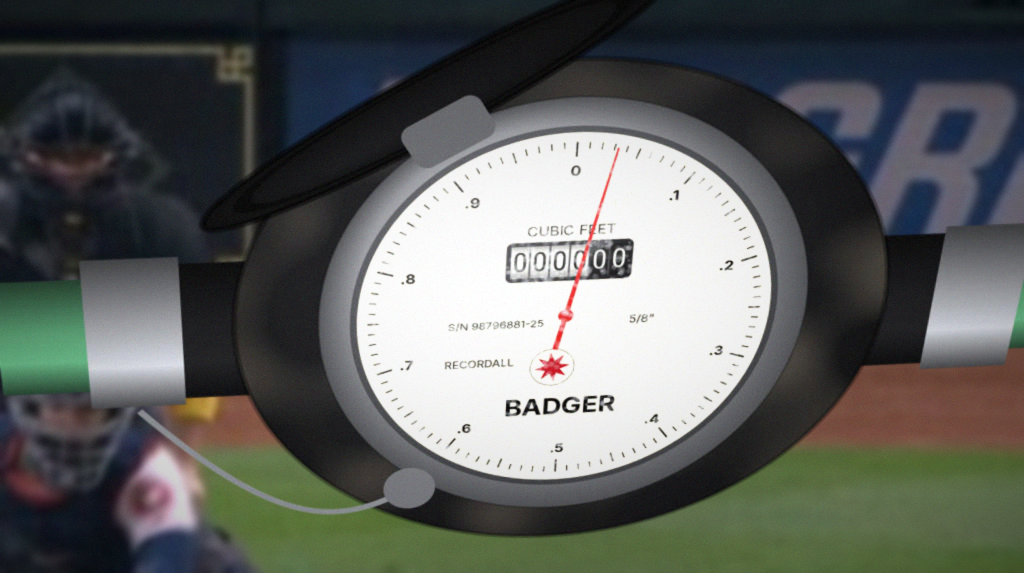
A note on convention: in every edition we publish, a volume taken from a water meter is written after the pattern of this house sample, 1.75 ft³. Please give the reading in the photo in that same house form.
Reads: 0.03 ft³
